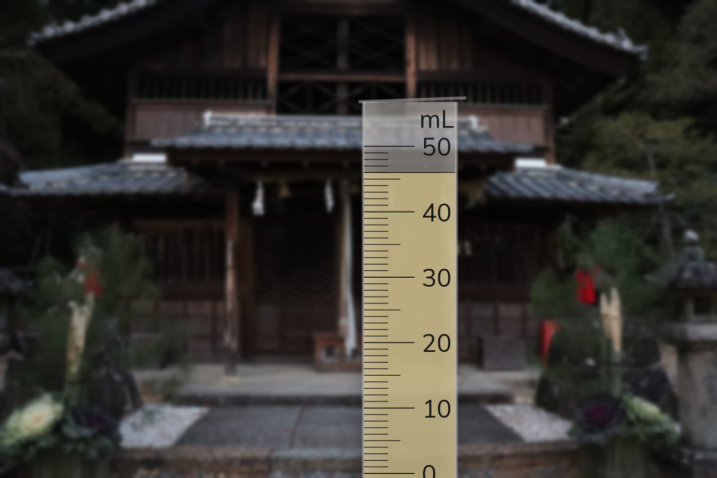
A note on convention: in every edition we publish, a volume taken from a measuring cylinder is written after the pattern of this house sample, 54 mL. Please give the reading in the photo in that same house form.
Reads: 46 mL
